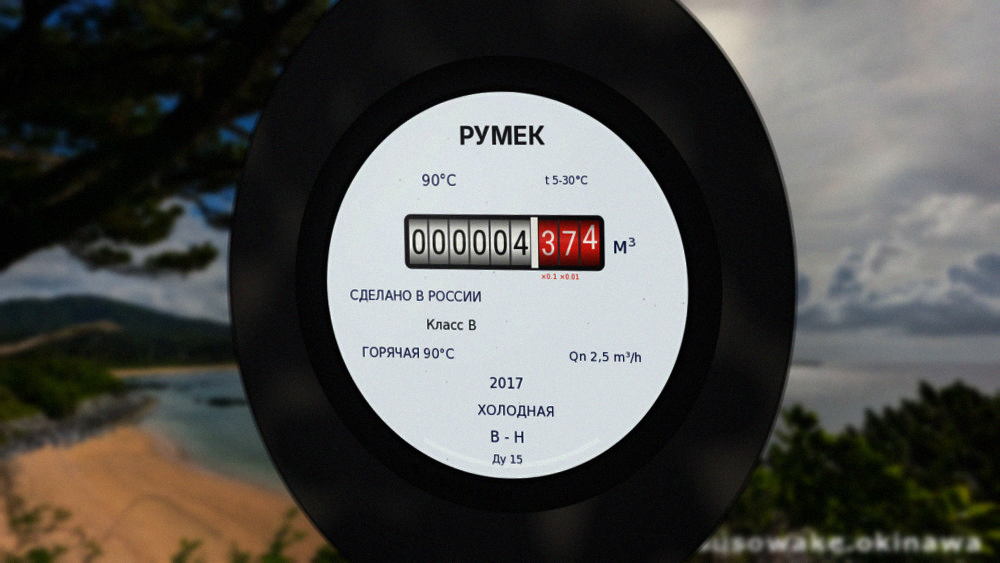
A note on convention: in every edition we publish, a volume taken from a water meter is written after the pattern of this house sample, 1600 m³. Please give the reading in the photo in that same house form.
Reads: 4.374 m³
